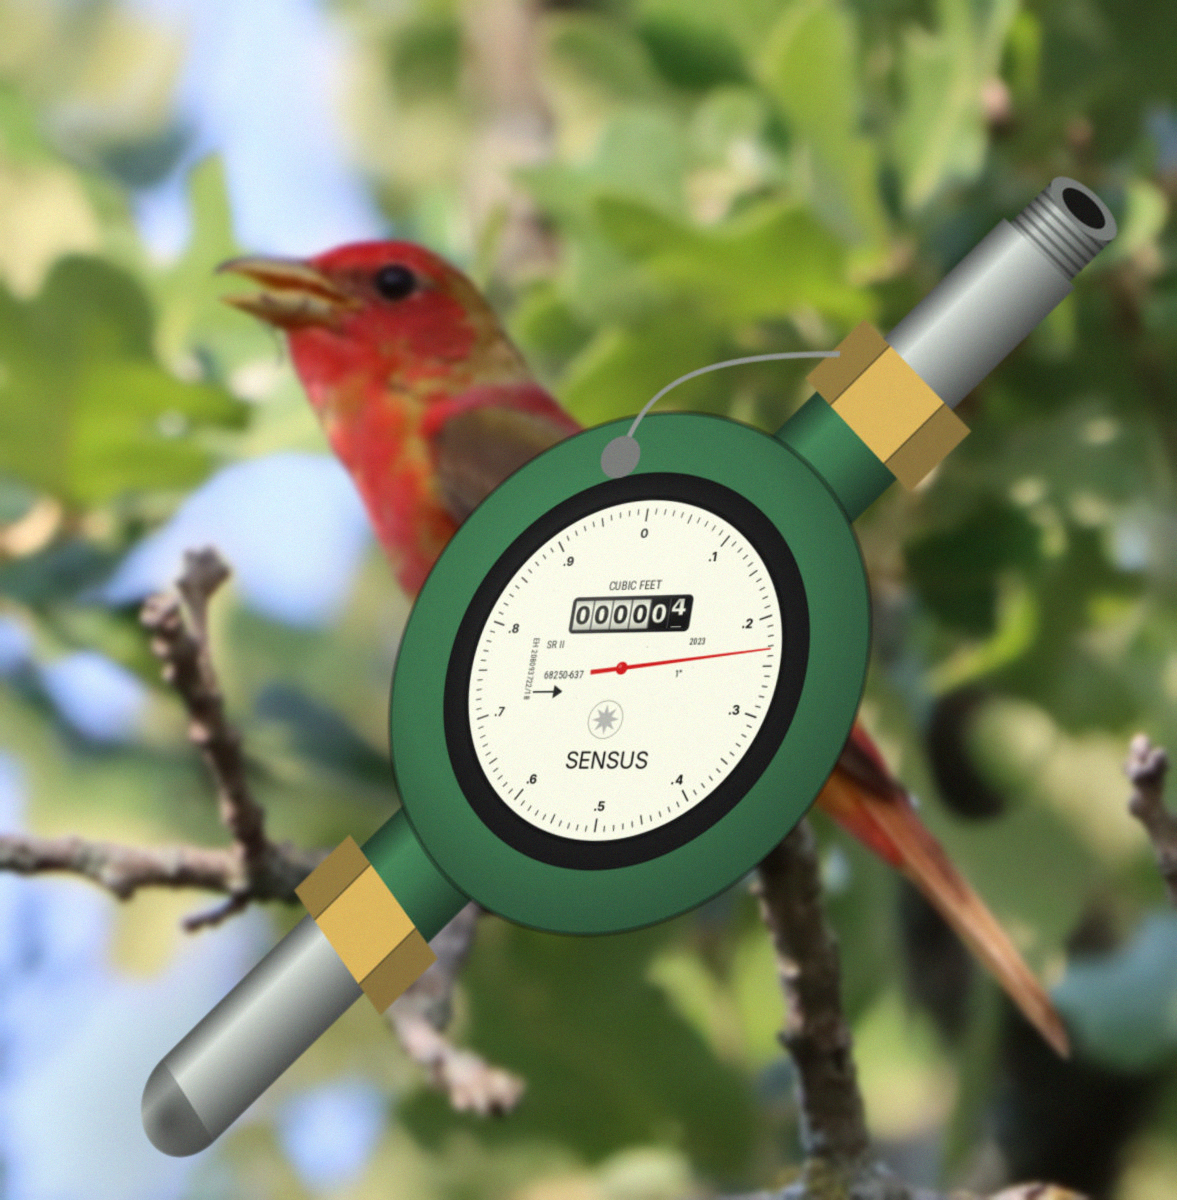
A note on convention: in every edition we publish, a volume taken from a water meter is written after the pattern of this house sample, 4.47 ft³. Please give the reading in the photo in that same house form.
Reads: 4.23 ft³
